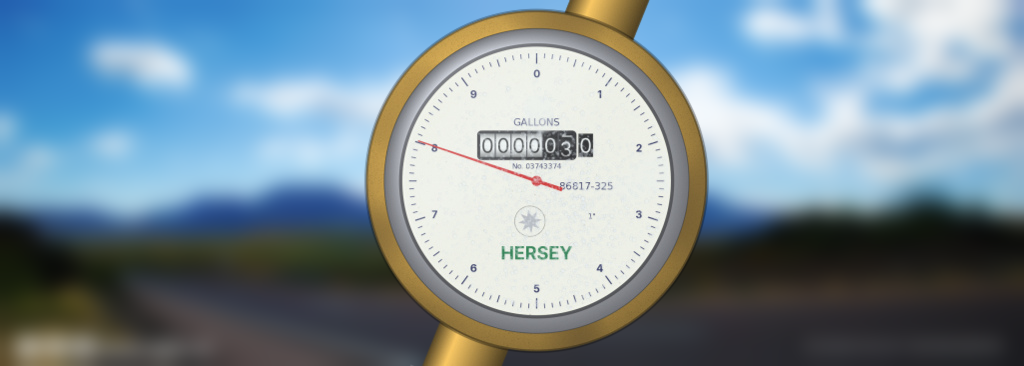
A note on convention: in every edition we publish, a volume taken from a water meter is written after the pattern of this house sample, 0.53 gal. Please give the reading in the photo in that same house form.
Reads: 28.0 gal
